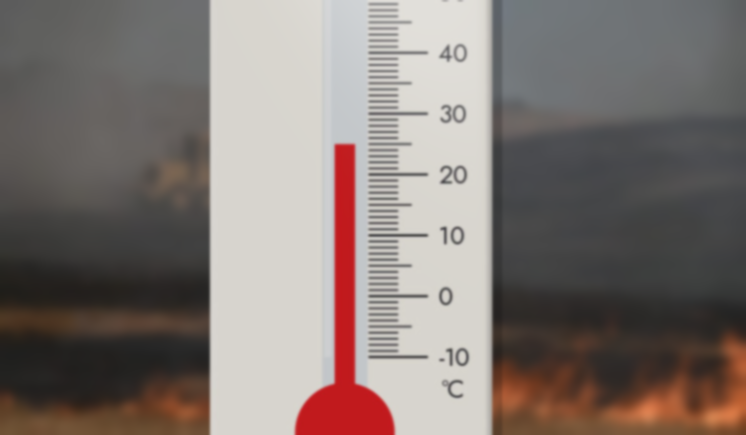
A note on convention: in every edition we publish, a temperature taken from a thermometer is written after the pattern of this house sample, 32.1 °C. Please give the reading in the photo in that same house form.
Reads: 25 °C
